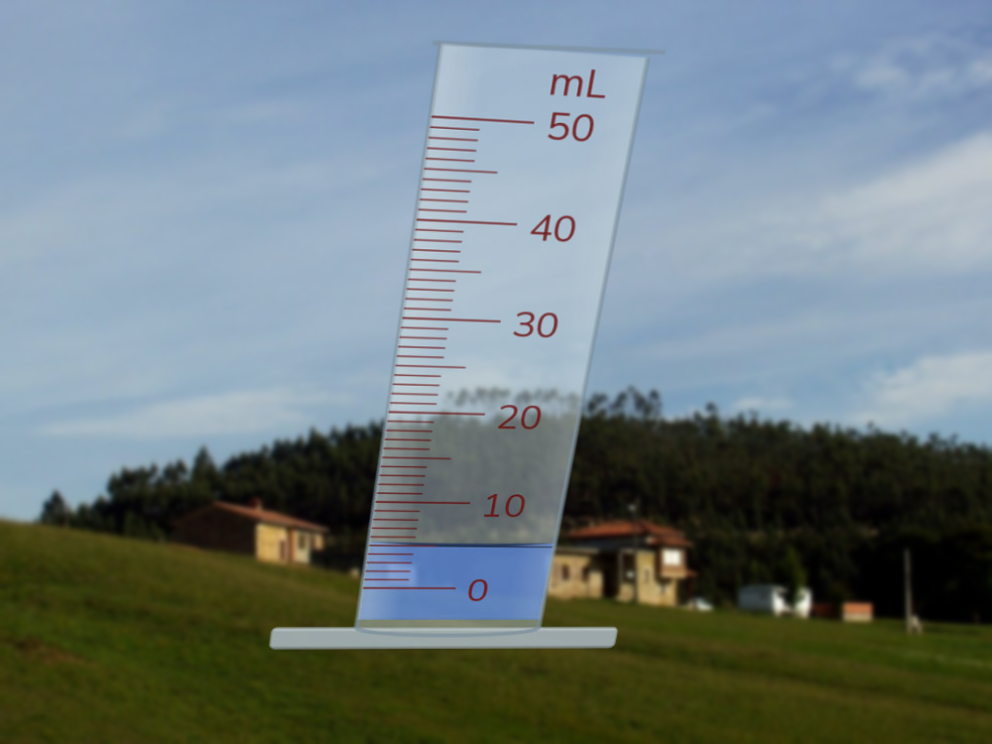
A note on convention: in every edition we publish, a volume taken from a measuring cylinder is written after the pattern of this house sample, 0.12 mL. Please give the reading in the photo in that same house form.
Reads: 5 mL
